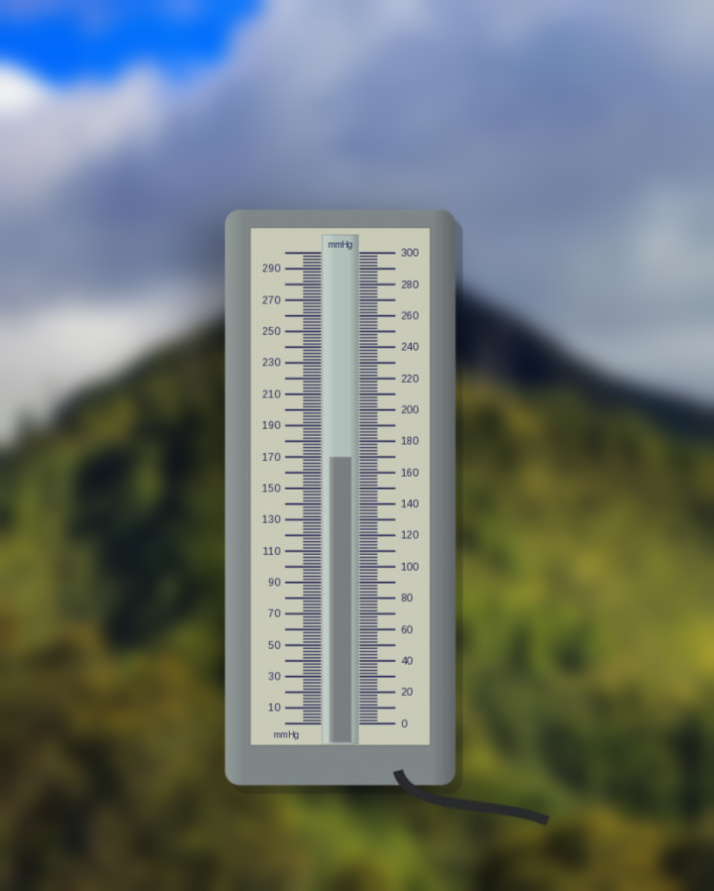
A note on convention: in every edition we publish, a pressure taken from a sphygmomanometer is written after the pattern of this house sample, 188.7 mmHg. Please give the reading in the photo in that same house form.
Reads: 170 mmHg
